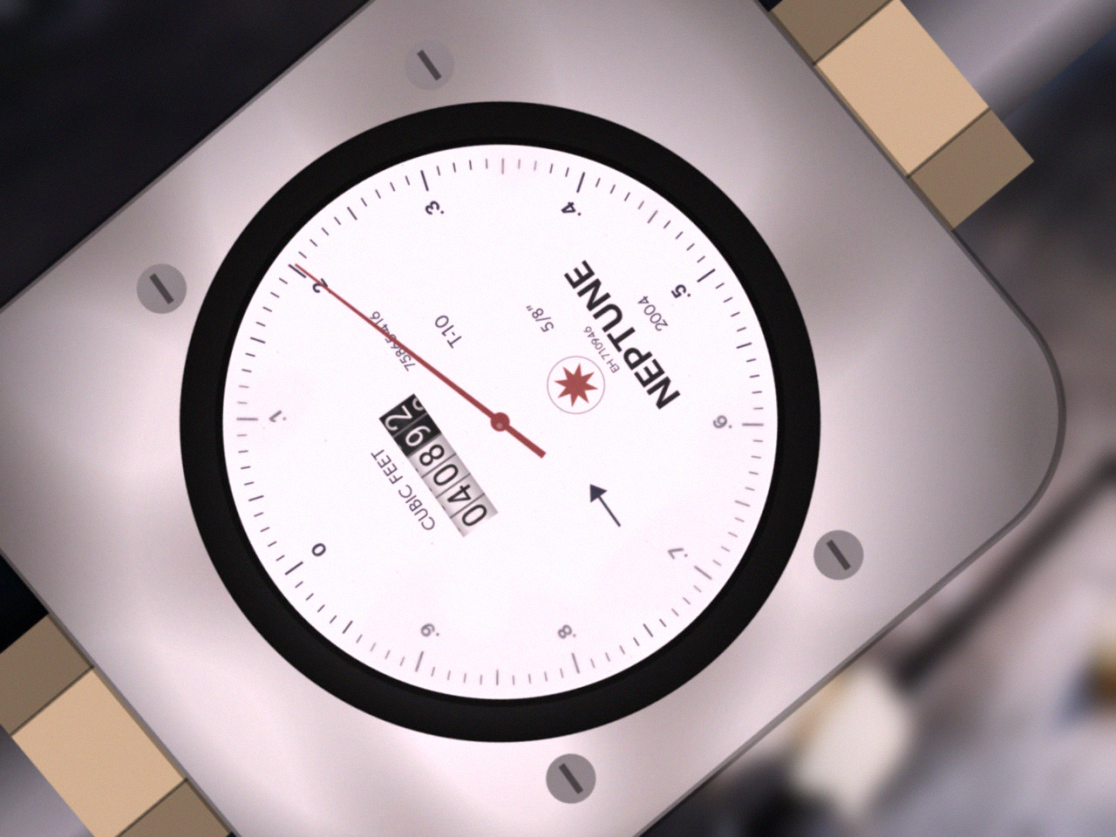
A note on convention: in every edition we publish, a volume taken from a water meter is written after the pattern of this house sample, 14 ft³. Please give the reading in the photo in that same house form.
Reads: 40892.20 ft³
